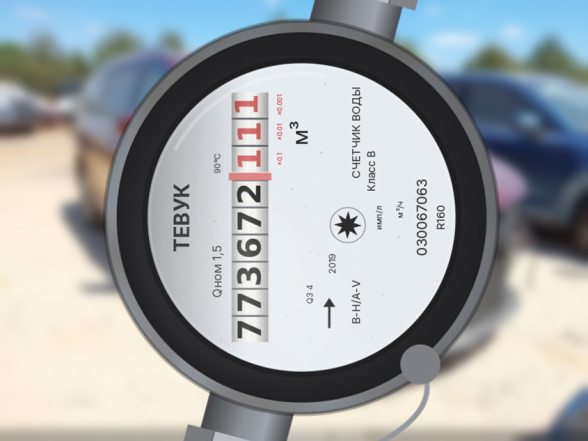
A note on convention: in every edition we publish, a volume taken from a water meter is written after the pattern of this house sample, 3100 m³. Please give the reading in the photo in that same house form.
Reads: 773672.111 m³
